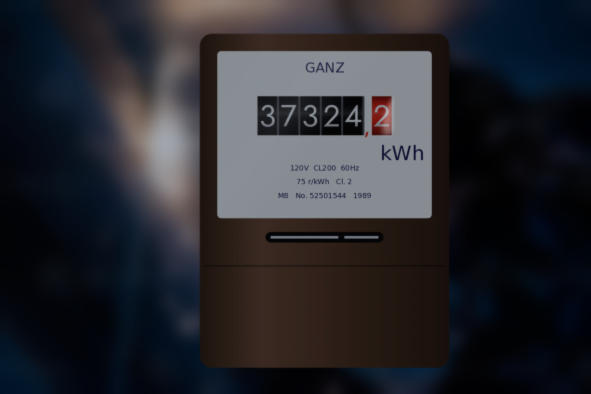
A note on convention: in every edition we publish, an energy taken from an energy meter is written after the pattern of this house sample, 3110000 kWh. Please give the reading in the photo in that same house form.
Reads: 37324.2 kWh
